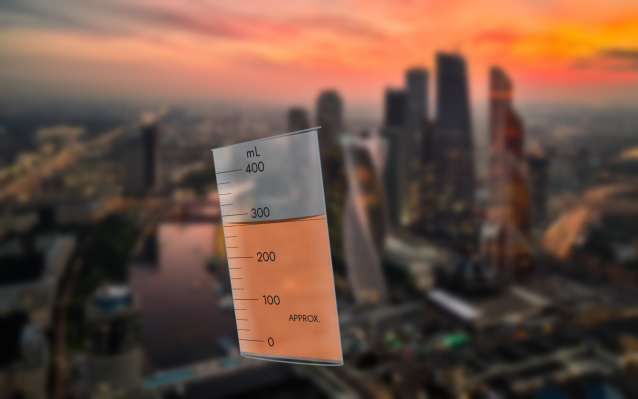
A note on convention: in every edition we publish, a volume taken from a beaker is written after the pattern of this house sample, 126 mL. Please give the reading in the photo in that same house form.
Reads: 275 mL
